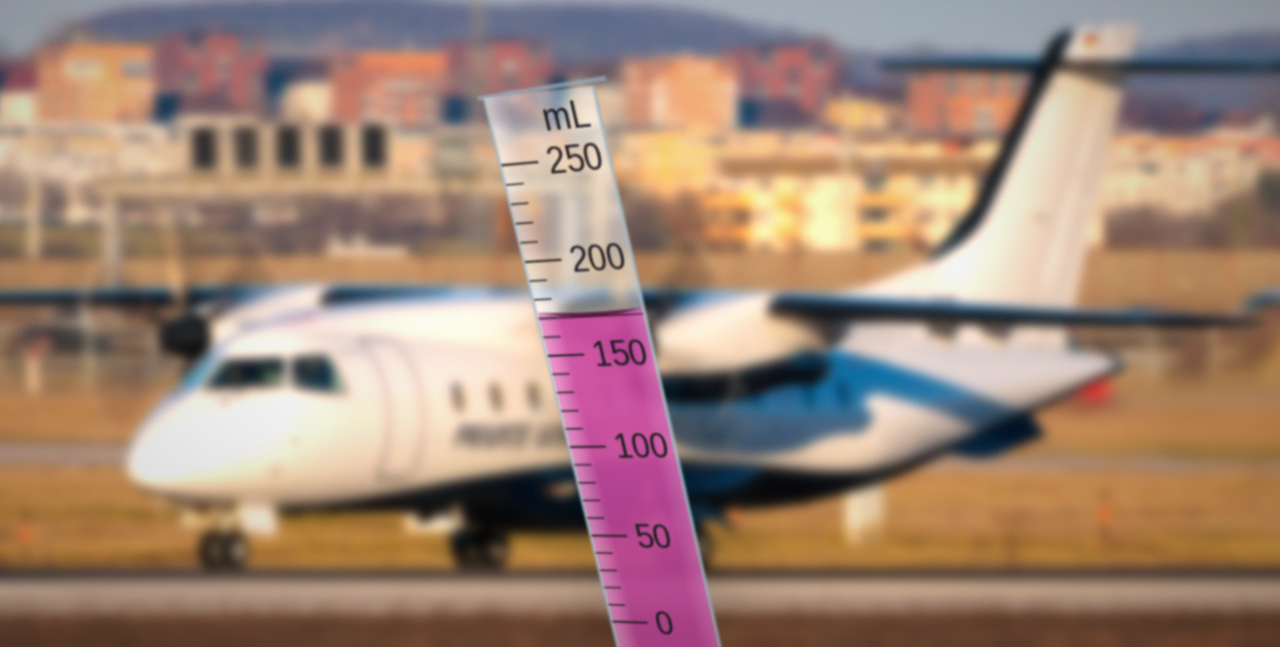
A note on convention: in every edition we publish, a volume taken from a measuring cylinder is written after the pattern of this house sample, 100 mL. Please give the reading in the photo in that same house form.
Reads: 170 mL
